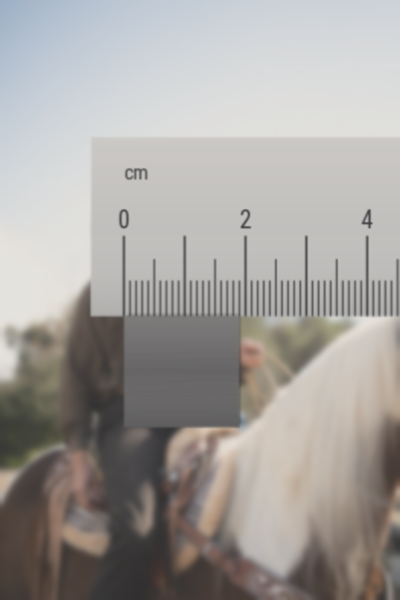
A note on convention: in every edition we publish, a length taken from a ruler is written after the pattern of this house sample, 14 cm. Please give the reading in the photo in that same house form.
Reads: 1.9 cm
